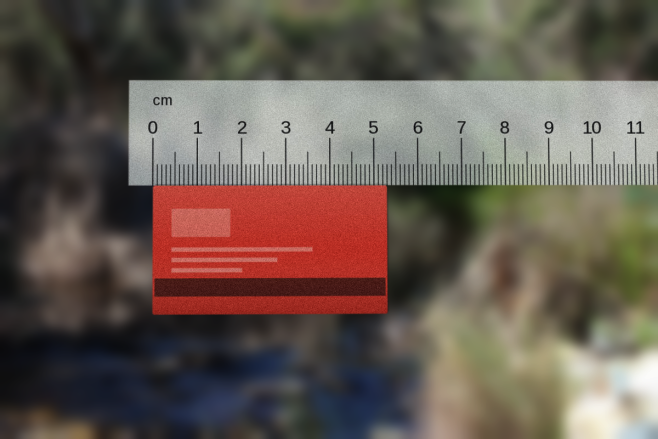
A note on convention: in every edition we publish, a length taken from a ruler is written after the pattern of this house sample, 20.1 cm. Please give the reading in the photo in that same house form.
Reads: 5.3 cm
